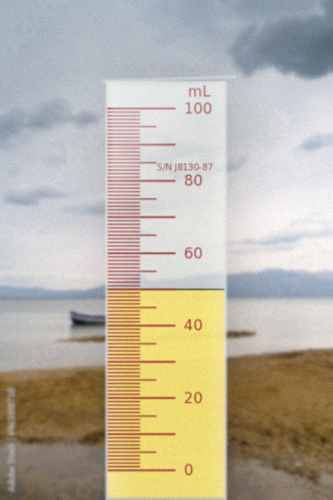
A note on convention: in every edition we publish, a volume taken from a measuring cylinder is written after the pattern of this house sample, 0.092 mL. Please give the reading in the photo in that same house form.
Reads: 50 mL
